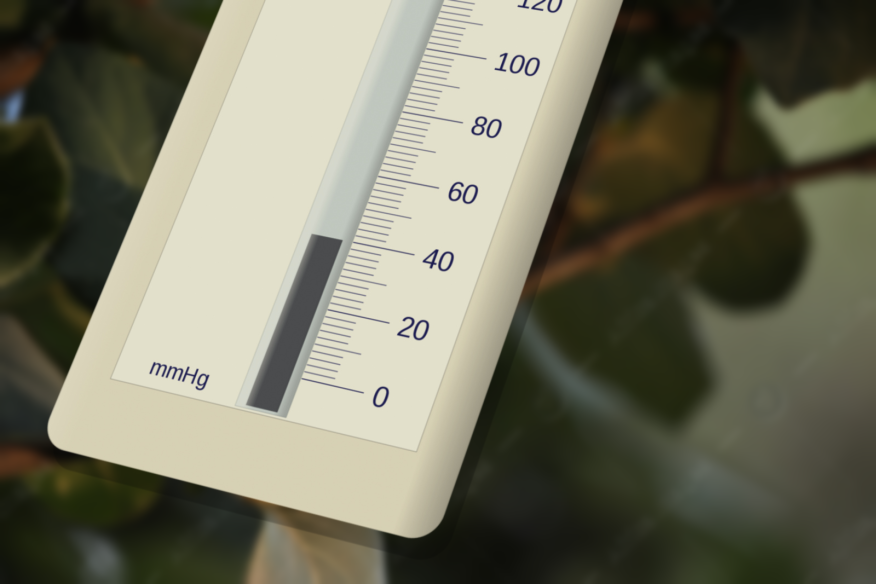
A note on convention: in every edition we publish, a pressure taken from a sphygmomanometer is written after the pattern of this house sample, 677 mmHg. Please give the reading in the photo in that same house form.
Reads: 40 mmHg
